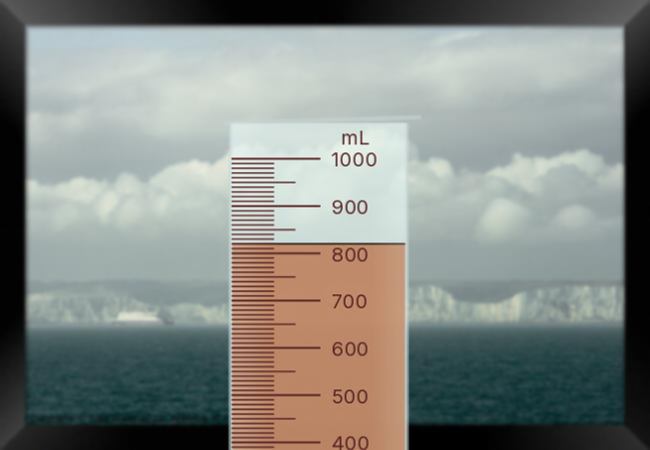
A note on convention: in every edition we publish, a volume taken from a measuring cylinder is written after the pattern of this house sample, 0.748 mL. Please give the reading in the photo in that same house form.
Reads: 820 mL
